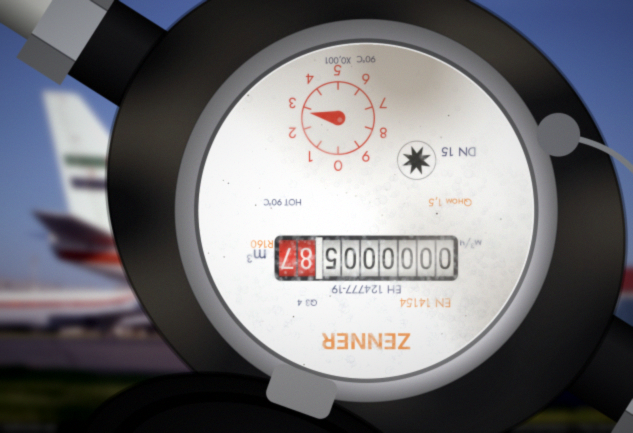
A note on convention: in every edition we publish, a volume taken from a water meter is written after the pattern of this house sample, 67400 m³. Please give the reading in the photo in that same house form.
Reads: 5.872 m³
